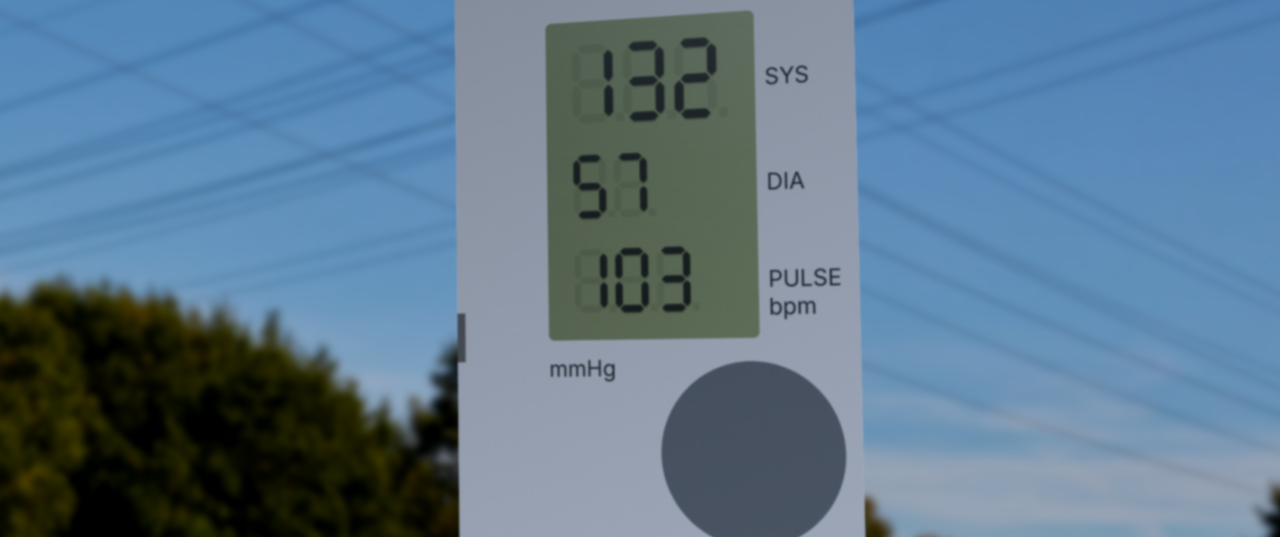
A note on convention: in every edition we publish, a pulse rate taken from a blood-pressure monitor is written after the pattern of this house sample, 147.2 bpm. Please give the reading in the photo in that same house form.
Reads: 103 bpm
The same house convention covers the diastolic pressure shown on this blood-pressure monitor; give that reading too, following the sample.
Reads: 57 mmHg
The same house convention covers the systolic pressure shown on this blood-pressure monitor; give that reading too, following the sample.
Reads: 132 mmHg
